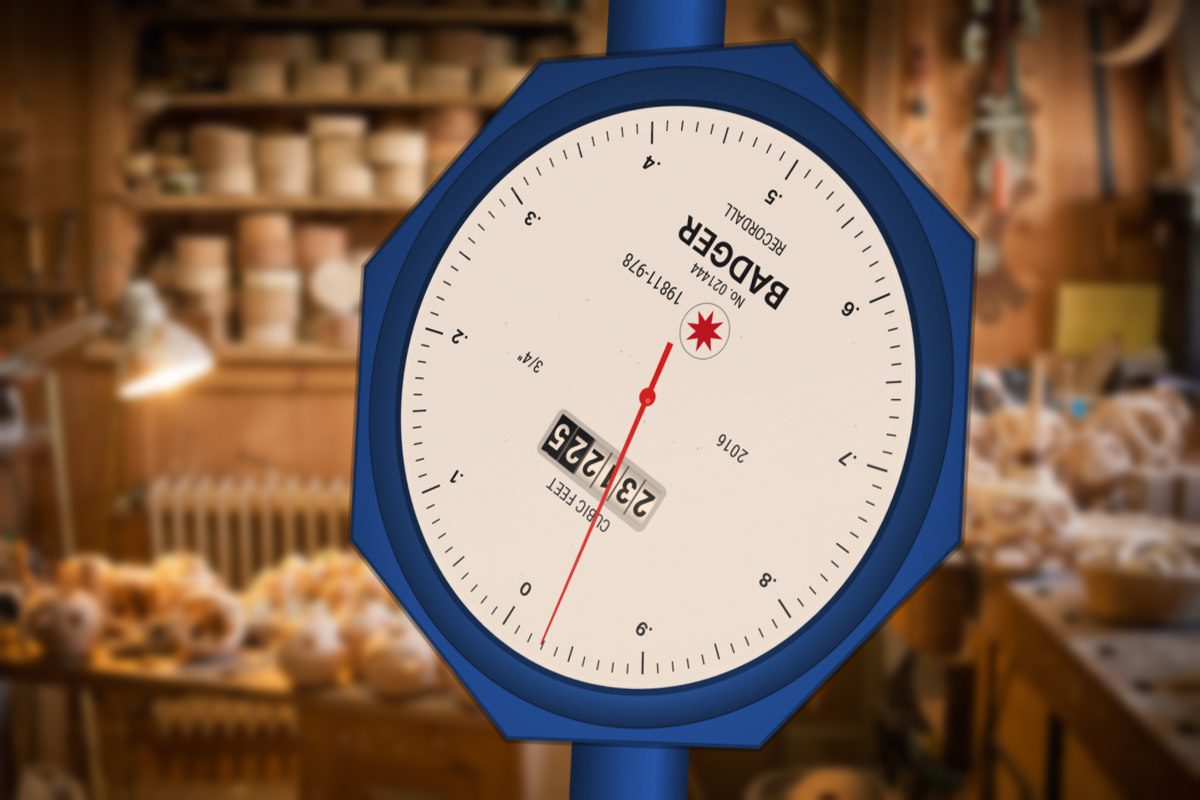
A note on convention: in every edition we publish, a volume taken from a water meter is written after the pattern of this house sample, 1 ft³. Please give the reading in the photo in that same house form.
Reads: 231224.97 ft³
